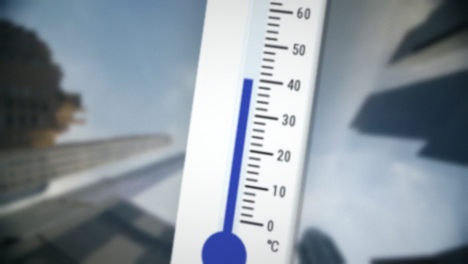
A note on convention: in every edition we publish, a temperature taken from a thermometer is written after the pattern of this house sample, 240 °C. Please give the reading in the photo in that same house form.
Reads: 40 °C
